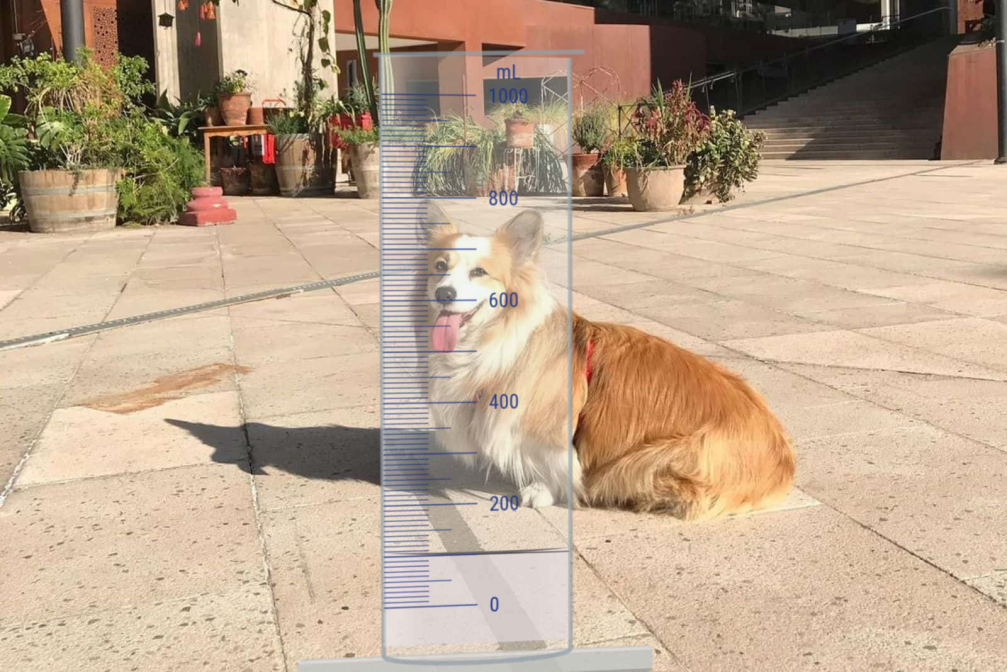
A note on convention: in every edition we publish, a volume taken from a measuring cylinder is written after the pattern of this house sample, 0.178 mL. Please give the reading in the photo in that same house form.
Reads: 100 mL
